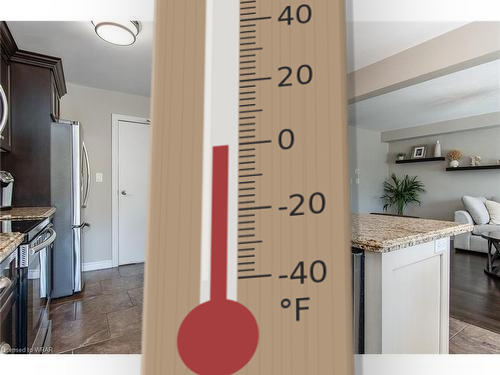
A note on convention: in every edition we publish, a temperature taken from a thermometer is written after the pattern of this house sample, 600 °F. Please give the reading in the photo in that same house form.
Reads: 0 °F
